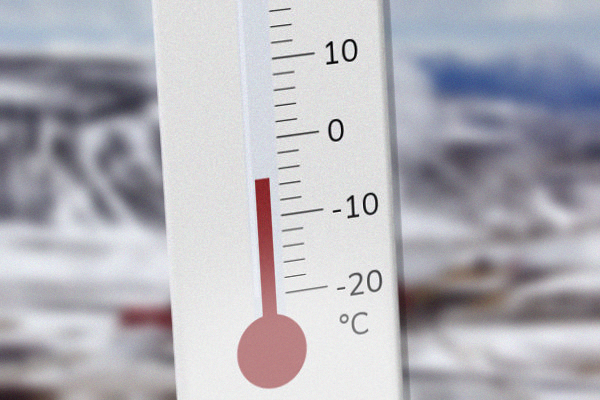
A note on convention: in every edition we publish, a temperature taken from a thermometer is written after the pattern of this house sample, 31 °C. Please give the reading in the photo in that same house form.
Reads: -5 °C
